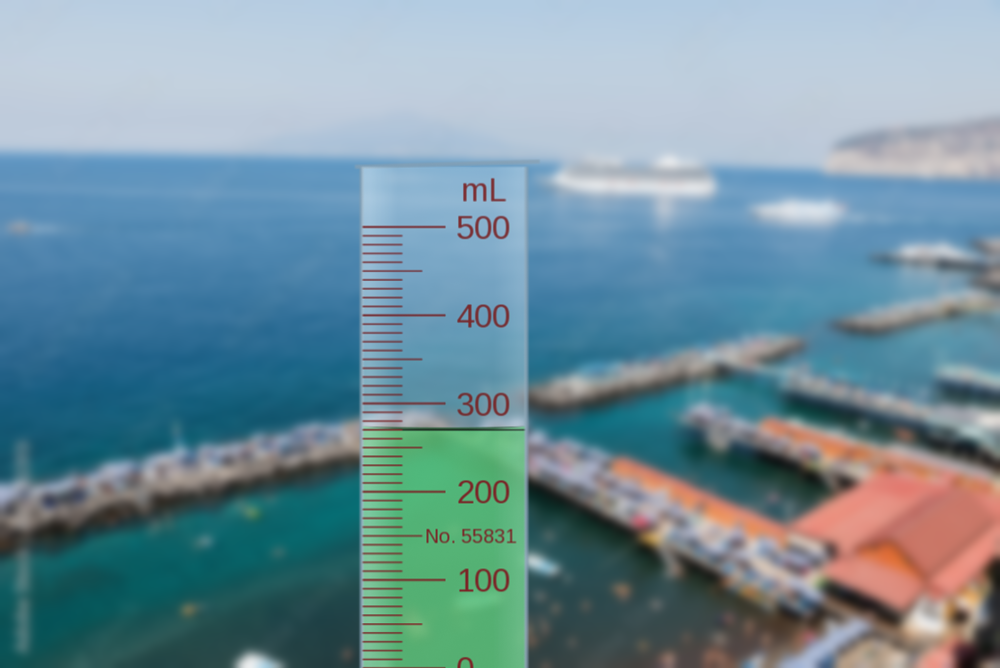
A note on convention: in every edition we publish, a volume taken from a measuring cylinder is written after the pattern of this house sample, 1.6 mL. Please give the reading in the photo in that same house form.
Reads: 270 mL
